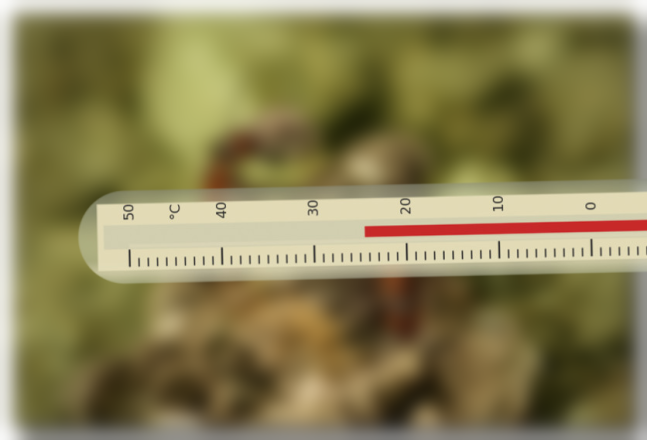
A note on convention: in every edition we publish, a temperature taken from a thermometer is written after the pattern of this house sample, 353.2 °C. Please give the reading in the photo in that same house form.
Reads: 24.5 °C
